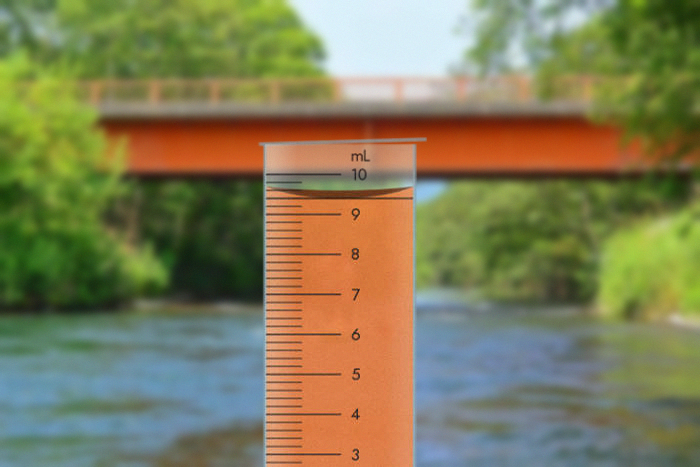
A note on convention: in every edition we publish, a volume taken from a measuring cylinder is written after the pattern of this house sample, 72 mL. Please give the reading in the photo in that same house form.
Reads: 9.4 mL
